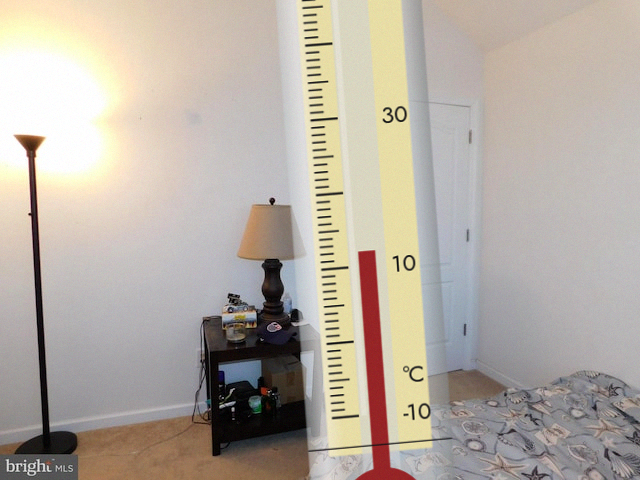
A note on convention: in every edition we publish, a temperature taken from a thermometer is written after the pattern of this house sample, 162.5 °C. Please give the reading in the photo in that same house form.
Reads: 12 °C
